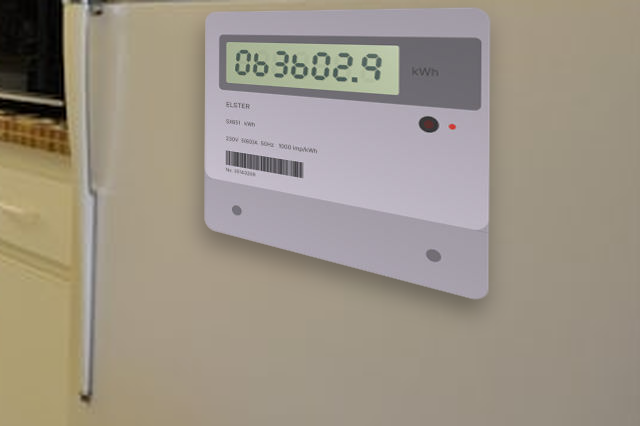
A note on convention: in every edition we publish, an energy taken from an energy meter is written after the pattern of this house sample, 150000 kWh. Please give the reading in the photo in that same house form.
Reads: 63602.9 kWh
